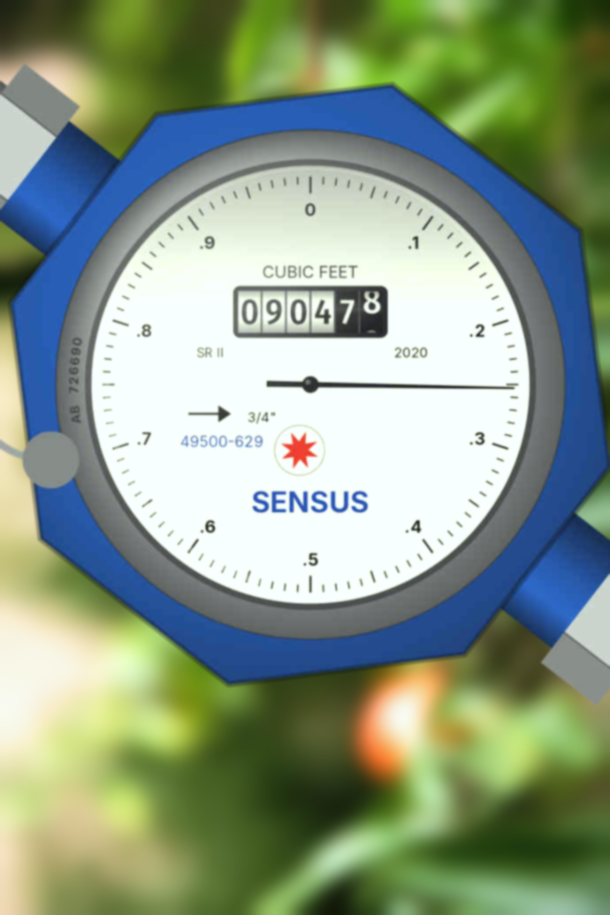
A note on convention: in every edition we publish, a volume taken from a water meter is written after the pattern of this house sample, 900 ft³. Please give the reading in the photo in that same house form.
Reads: 90478.25 ft³
